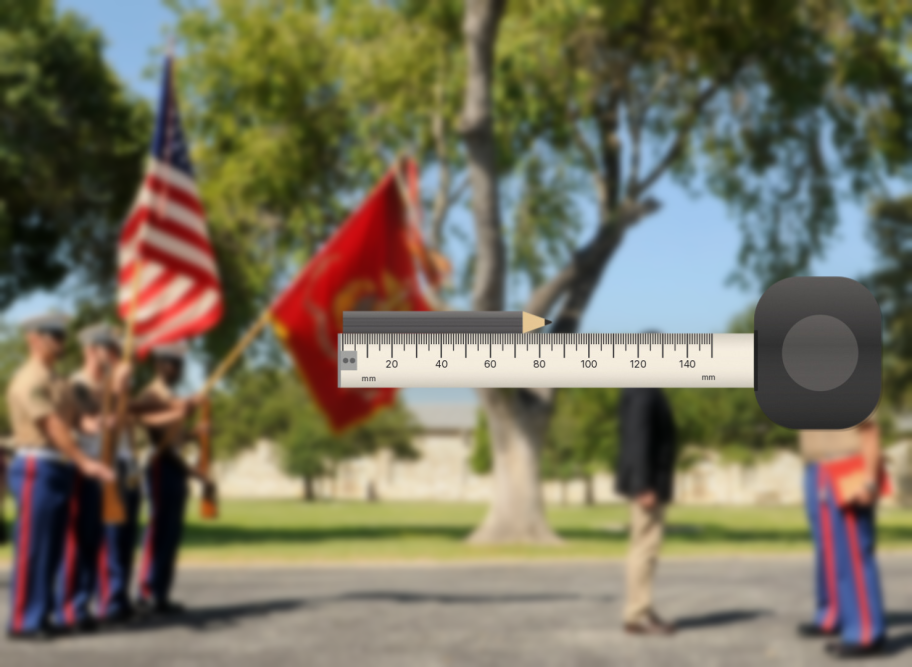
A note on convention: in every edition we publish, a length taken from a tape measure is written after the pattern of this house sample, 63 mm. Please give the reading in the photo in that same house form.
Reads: 85 mm
